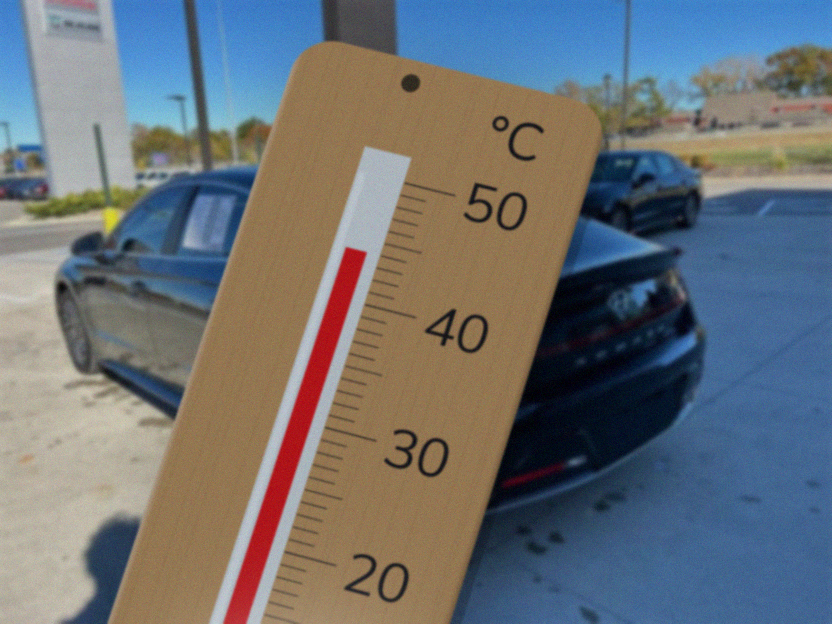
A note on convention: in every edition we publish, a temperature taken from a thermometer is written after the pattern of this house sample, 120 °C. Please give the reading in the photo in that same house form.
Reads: 44 °C
